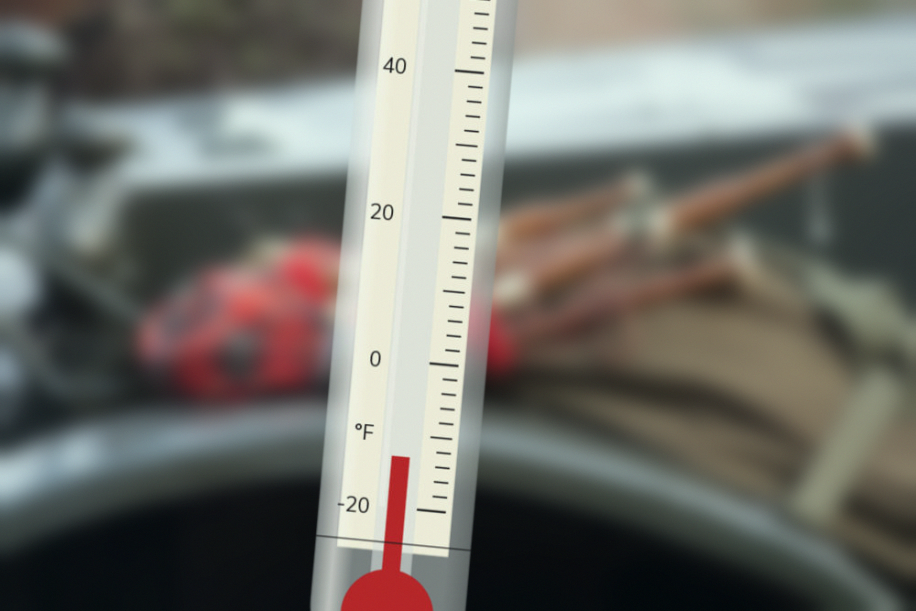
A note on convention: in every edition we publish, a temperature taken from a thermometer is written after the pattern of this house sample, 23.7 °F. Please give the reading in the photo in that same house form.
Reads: -13 °F
